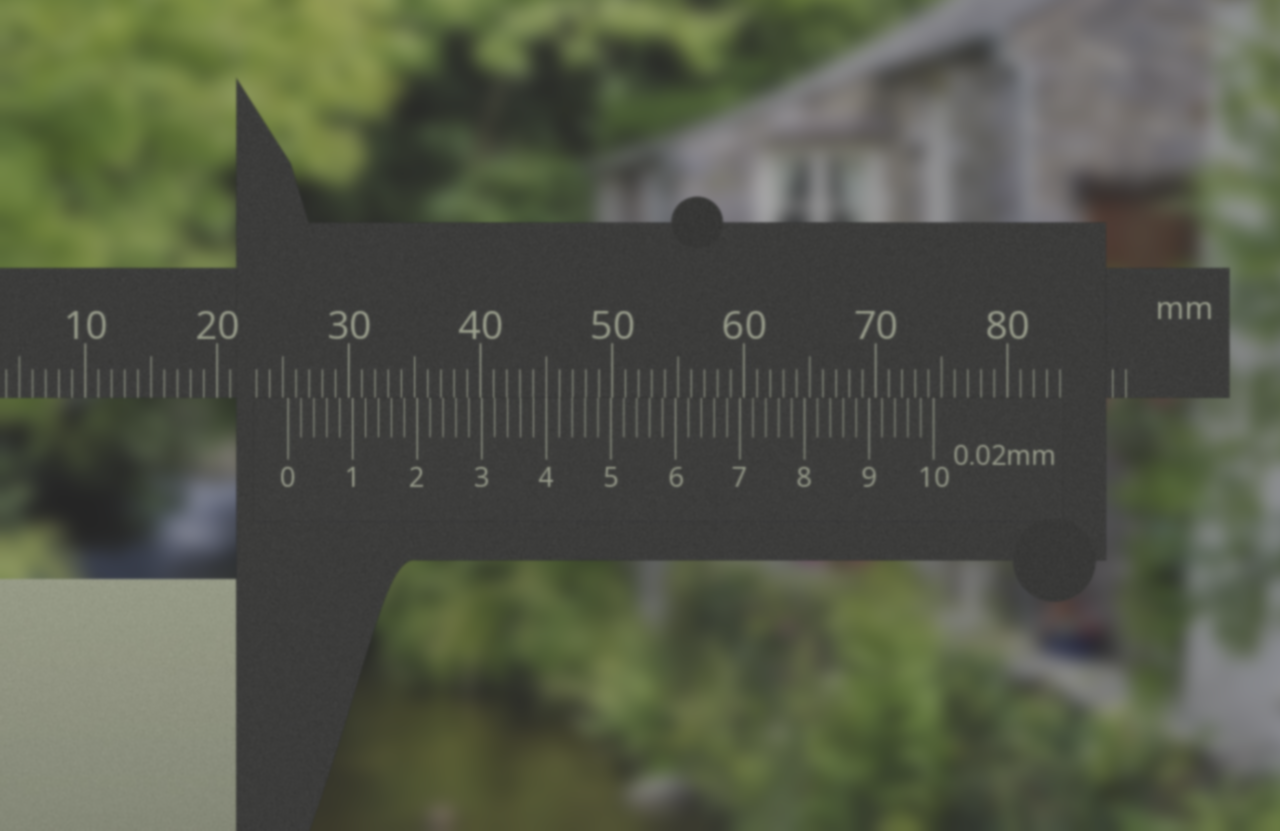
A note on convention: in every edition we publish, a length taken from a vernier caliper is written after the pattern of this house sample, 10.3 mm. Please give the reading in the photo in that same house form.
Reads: 25.4 mm
